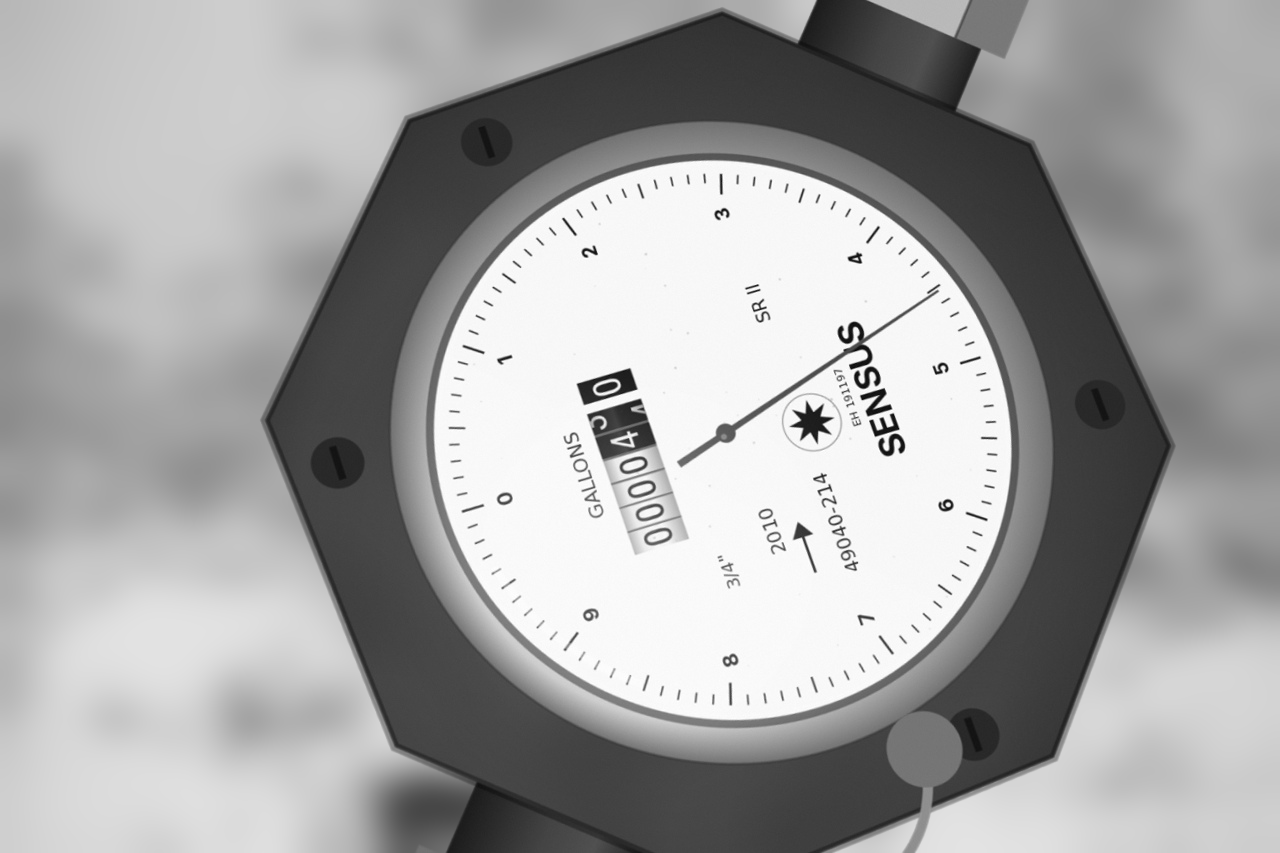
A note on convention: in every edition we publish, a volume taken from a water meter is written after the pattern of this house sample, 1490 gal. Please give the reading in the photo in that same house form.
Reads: 434.5 gal
